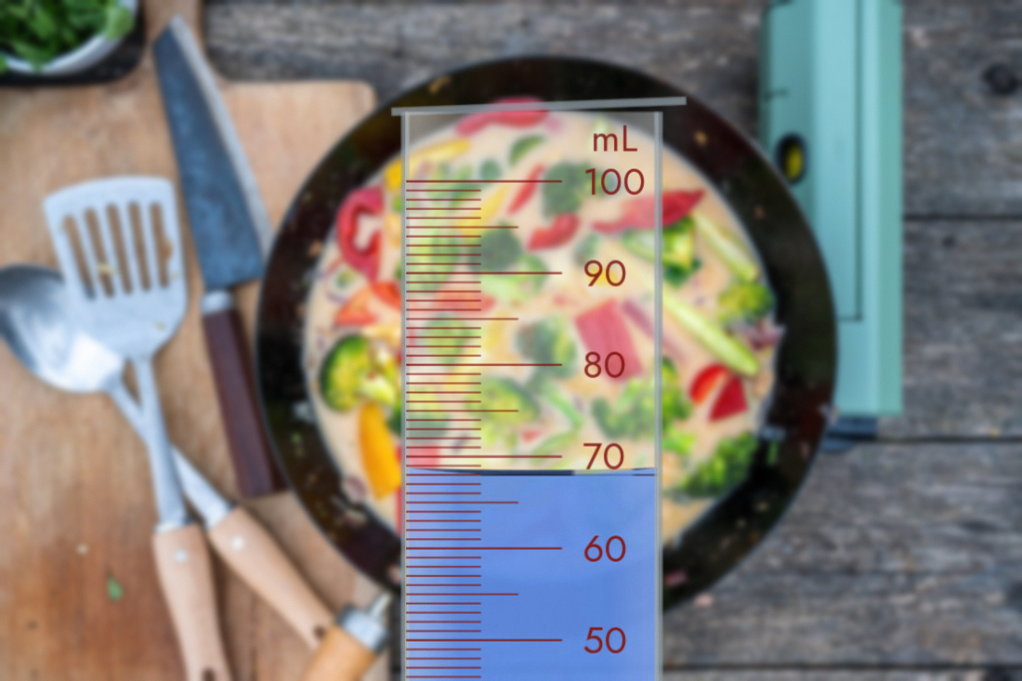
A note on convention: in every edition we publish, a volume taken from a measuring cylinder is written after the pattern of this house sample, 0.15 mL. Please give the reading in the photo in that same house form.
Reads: 68 mL
